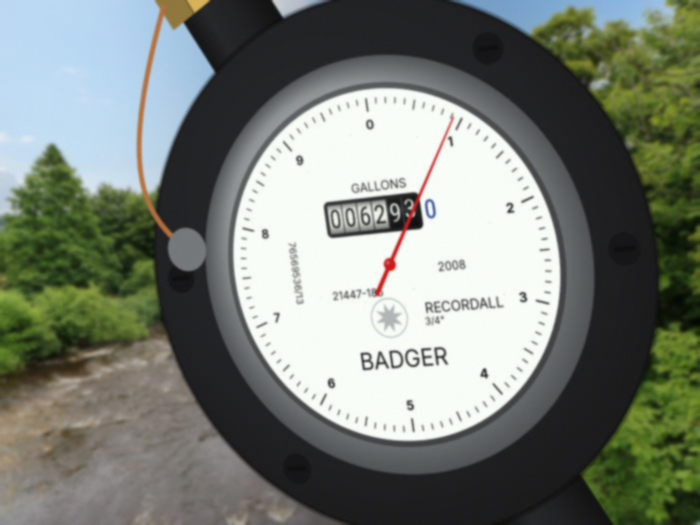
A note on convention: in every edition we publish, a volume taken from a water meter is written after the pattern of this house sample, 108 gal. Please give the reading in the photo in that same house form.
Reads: 62930.9 gal
